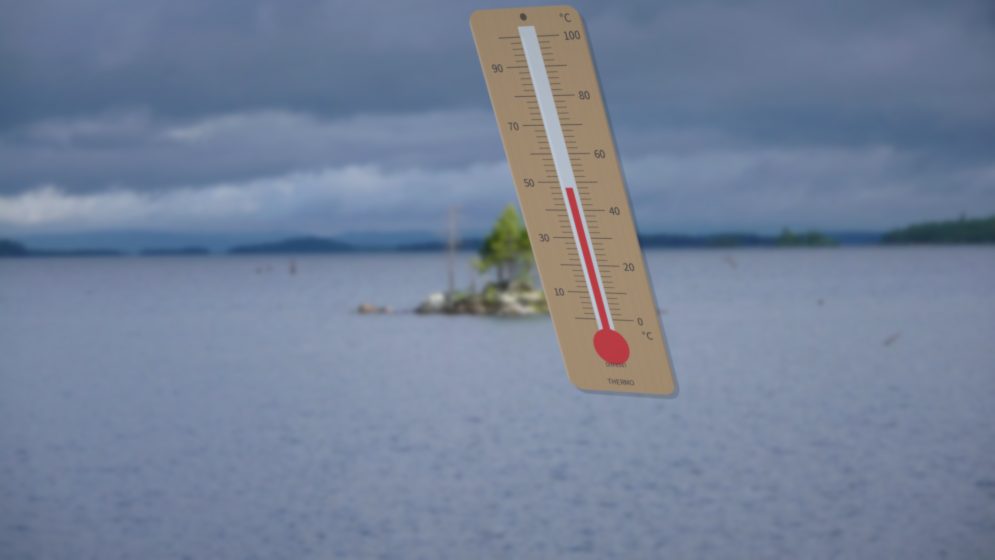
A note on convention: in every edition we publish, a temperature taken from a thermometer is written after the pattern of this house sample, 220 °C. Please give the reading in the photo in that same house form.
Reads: 48 °C
